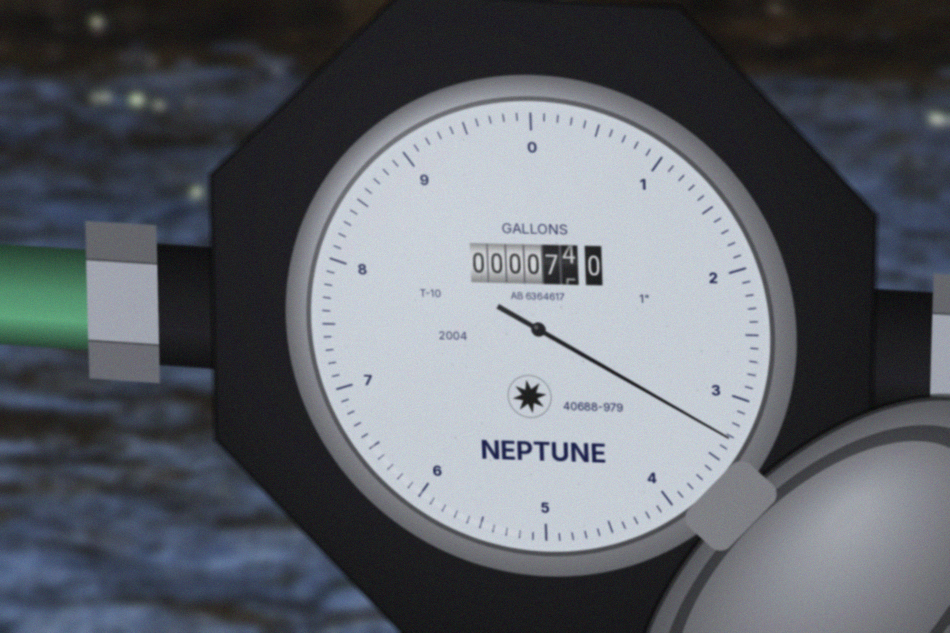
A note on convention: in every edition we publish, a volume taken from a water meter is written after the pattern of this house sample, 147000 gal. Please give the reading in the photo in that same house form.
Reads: 743.3 gal
